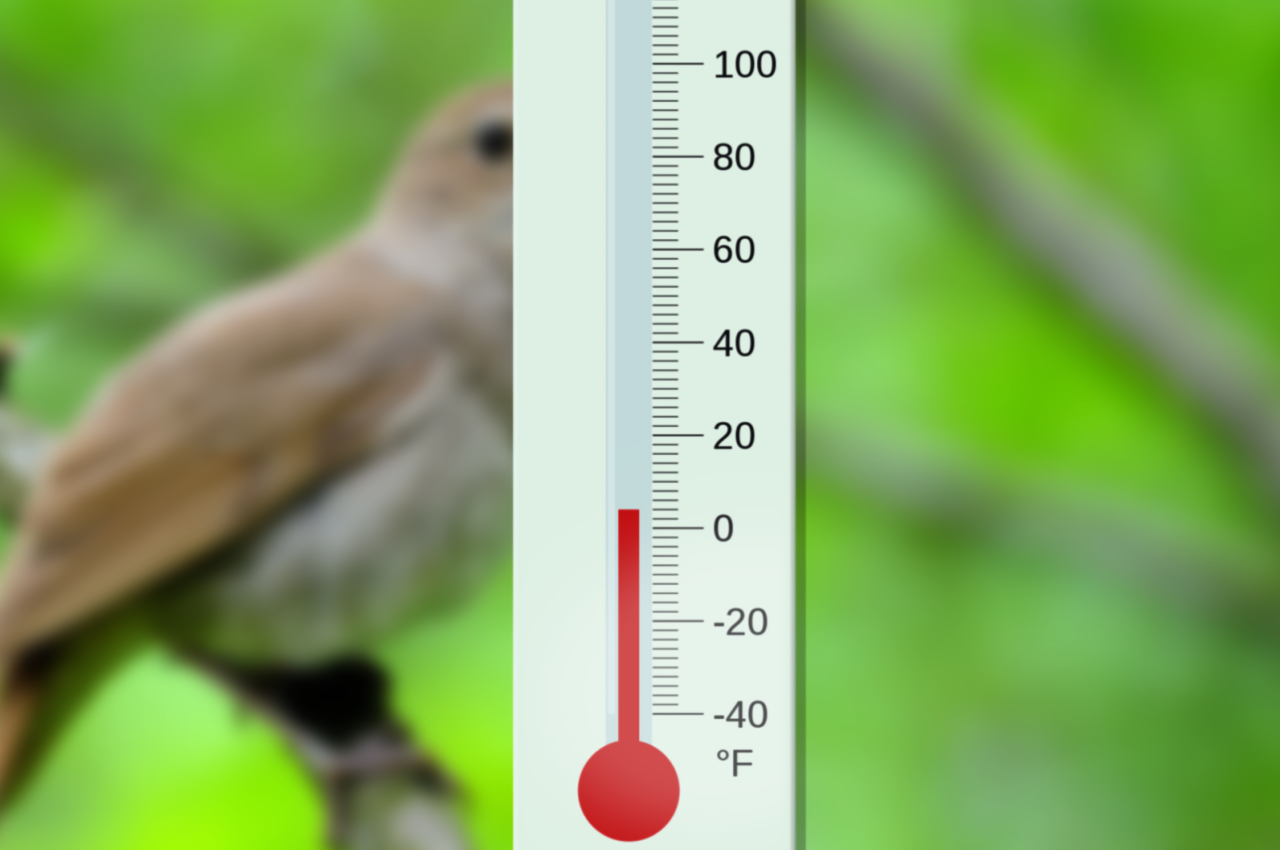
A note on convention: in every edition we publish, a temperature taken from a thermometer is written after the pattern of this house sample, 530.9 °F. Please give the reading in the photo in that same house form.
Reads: 4 °F
